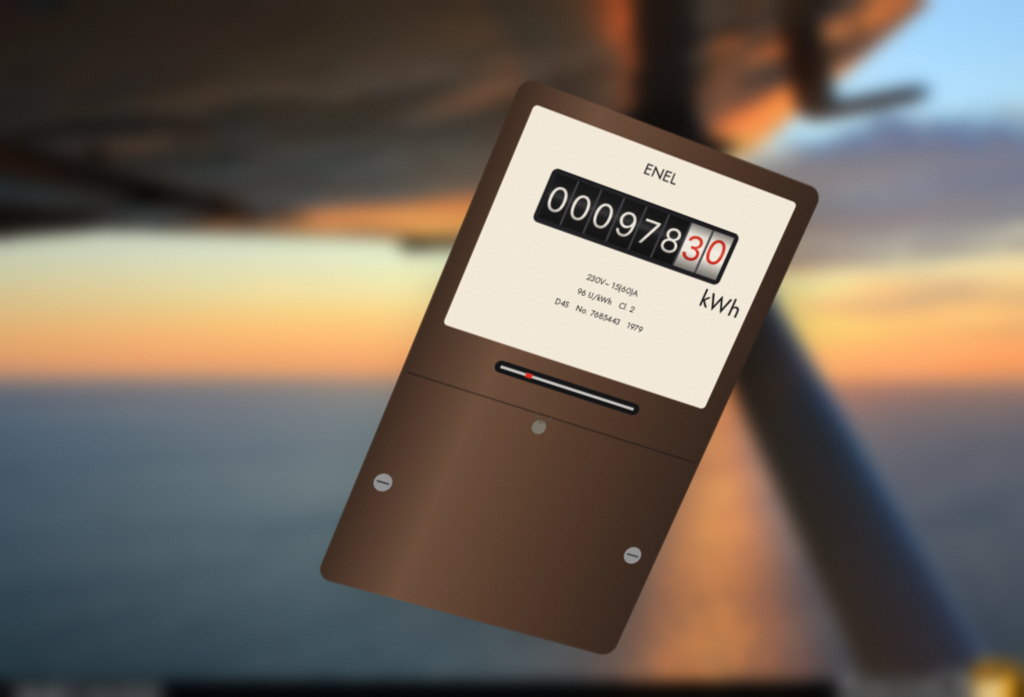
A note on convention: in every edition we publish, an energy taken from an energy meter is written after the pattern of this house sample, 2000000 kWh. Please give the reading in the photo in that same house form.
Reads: 978.30 kWh
